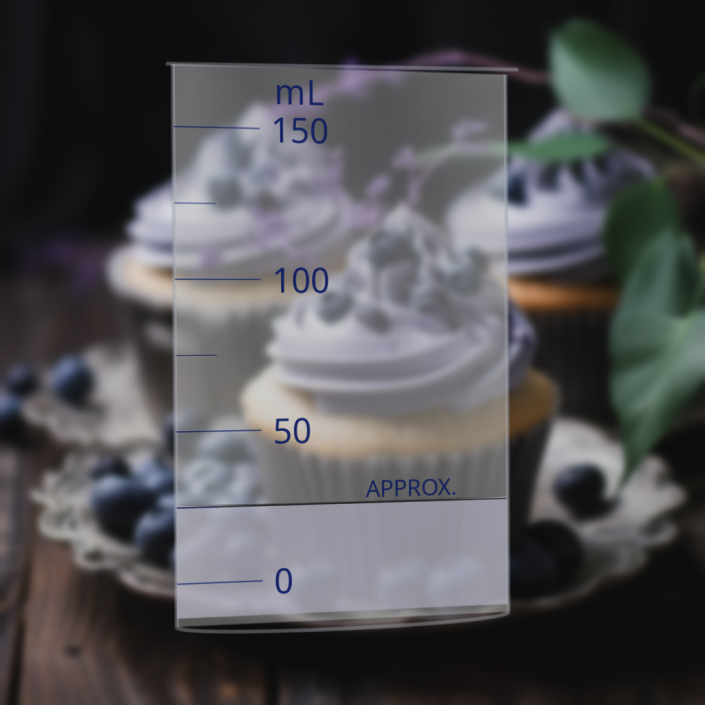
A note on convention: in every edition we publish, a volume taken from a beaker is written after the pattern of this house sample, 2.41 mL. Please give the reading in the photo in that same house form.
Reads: 25 mL
